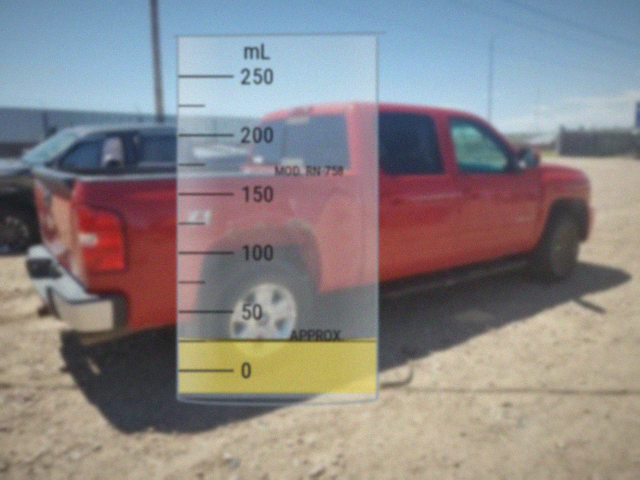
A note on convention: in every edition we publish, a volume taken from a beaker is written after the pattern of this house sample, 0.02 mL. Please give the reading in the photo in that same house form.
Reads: 25 mL
